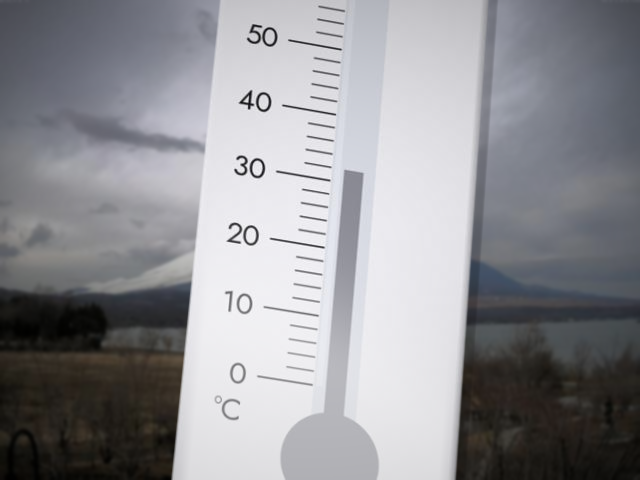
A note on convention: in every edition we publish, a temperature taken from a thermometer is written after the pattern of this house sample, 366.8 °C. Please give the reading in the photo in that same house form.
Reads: 32 °C
